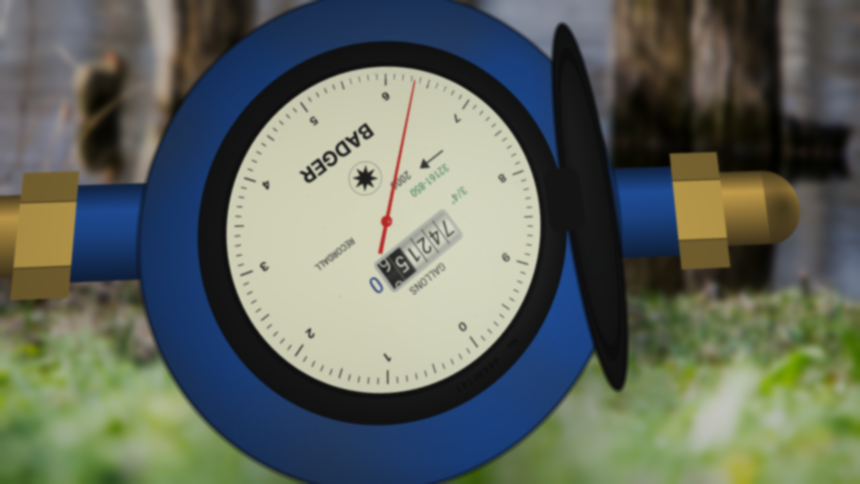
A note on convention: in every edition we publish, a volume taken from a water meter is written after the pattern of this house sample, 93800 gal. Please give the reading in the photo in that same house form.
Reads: 7421556.3 gal
